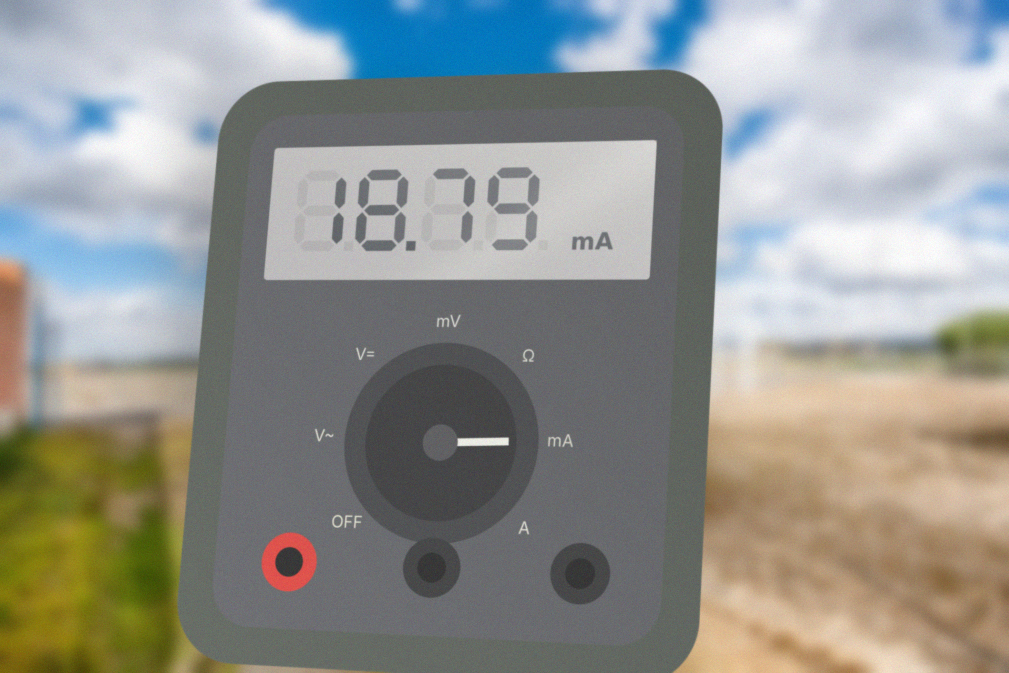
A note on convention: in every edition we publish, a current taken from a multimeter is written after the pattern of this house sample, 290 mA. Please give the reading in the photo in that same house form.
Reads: 18.79 mA
